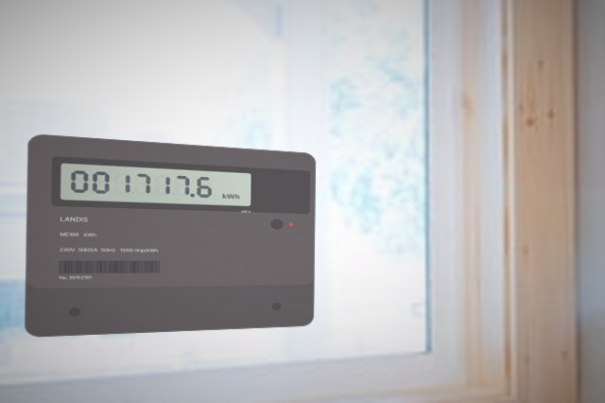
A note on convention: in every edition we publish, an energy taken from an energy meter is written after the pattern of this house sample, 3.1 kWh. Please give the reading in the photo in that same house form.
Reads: 1717.6 kWh
